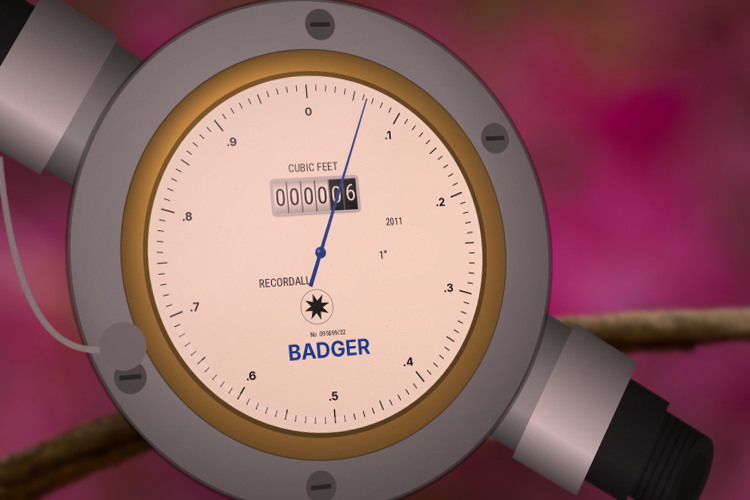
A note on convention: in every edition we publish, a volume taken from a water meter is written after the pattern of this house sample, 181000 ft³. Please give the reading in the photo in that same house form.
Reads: 6.06 ft³
